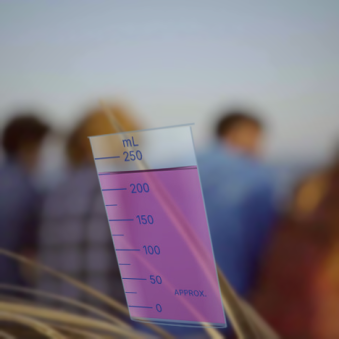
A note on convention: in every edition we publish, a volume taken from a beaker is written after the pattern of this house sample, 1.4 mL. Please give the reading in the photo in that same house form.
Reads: 225 mL
